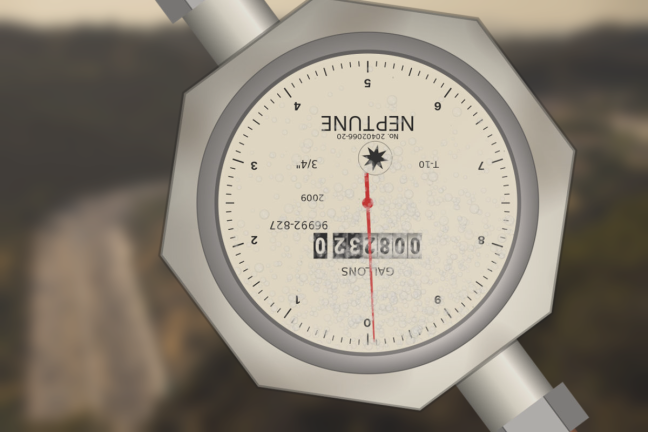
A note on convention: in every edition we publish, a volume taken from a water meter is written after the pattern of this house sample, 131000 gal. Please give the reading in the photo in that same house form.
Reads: 82319.9 gal
